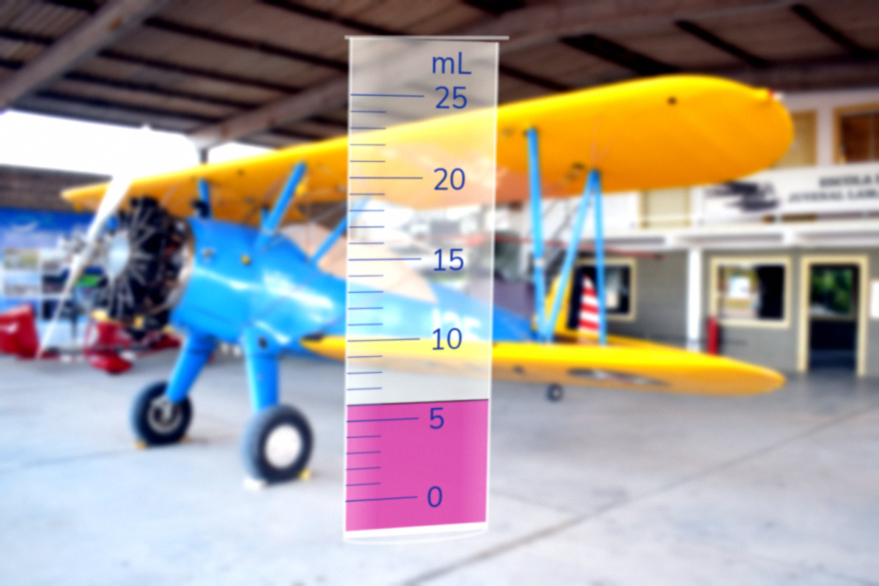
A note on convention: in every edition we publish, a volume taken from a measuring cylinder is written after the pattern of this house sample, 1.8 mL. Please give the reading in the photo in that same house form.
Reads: 6 mL
